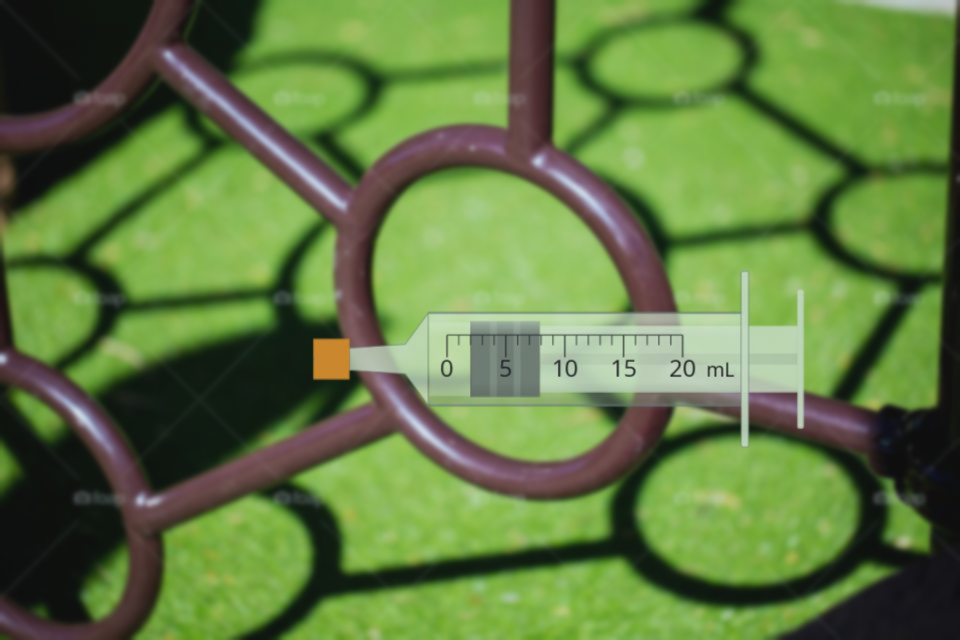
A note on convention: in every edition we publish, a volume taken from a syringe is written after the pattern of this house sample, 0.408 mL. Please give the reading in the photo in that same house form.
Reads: 2 mL
